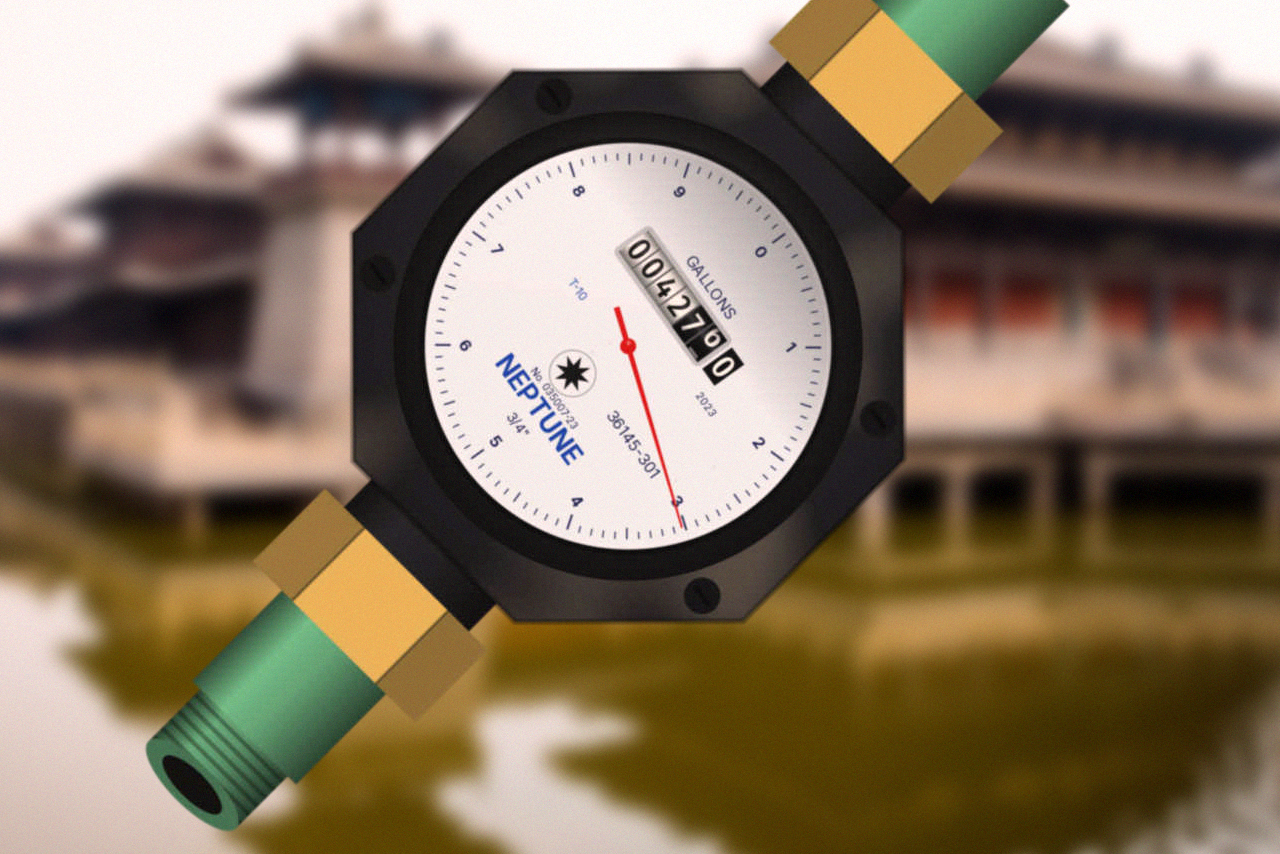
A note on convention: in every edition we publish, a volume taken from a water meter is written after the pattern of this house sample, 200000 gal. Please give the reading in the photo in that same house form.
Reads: 42763.0 gal
